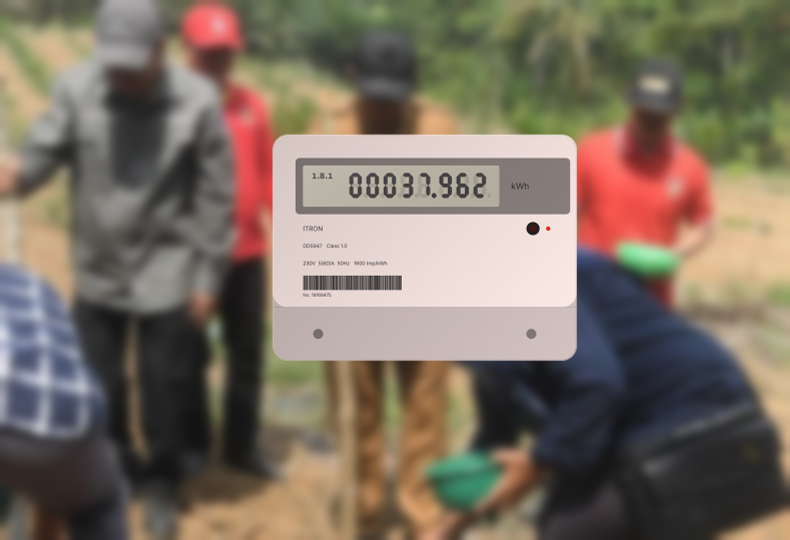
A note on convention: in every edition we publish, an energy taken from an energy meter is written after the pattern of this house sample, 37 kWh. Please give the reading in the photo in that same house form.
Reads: 37.962 kWh
